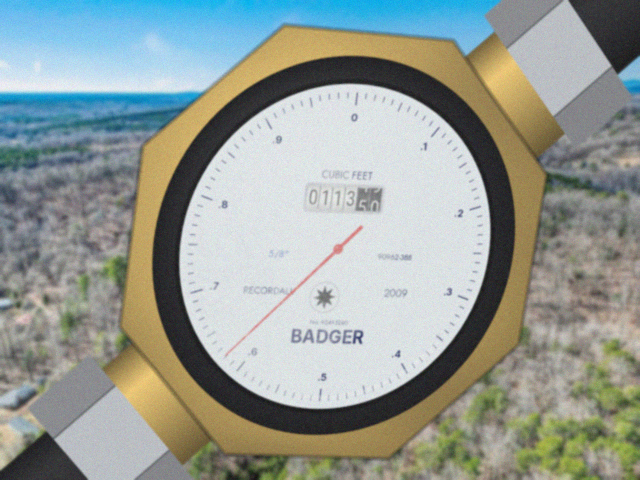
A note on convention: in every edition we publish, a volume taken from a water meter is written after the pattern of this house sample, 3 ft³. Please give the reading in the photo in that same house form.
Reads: 11349.62 ft³
